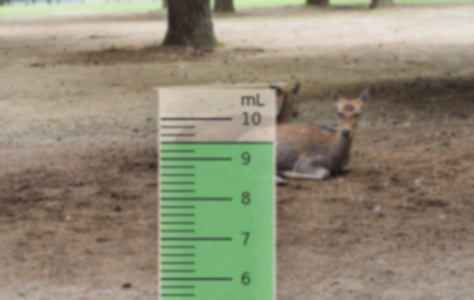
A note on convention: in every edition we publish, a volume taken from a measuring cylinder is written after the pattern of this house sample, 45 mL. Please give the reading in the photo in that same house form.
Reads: 9.4 mL
